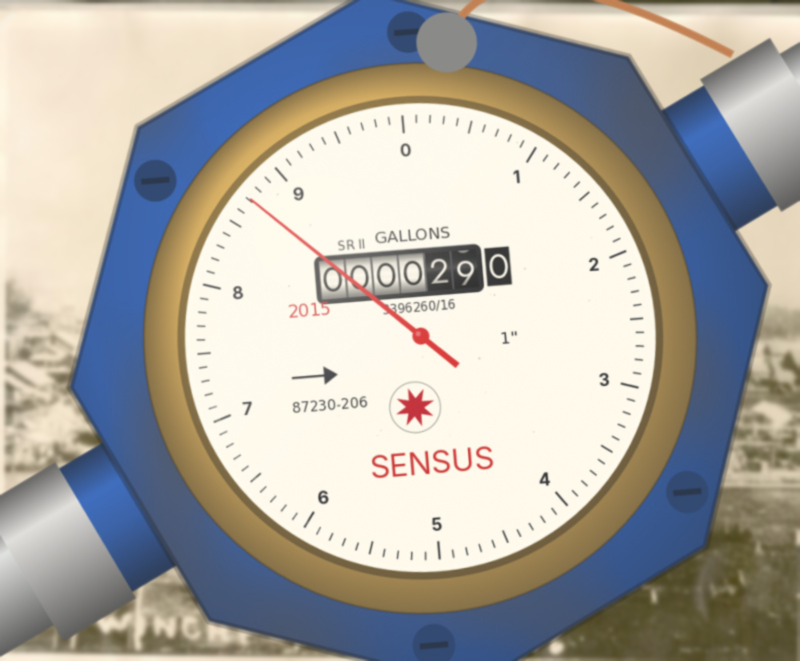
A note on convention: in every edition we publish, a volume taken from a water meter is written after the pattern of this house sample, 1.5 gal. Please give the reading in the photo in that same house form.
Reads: 288.7 gal
